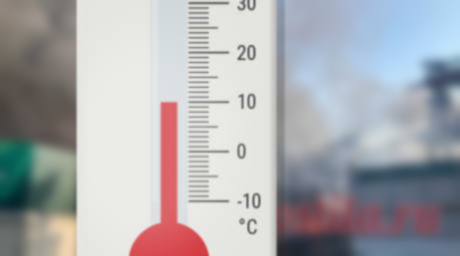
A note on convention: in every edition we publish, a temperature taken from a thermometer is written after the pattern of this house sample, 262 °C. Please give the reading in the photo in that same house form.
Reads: 10 °C
